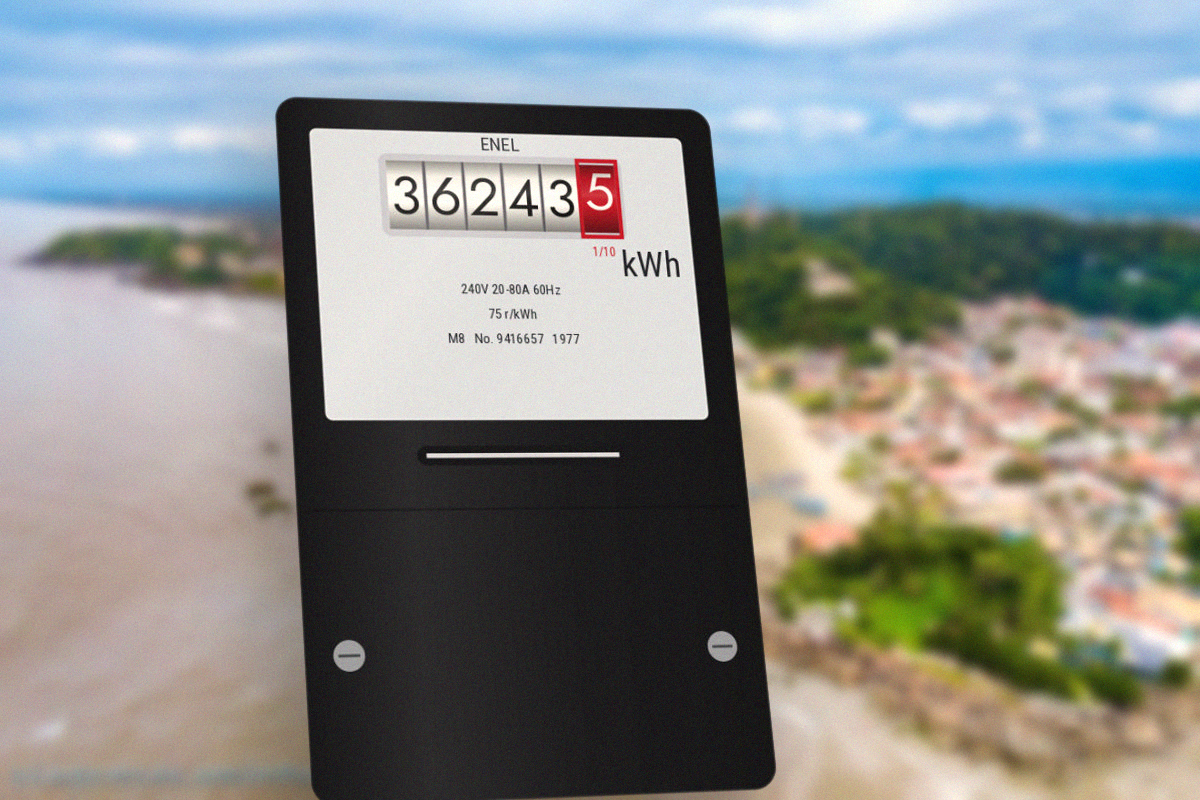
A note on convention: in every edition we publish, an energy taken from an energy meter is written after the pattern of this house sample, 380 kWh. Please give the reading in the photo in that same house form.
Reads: 36243.5 kWh
